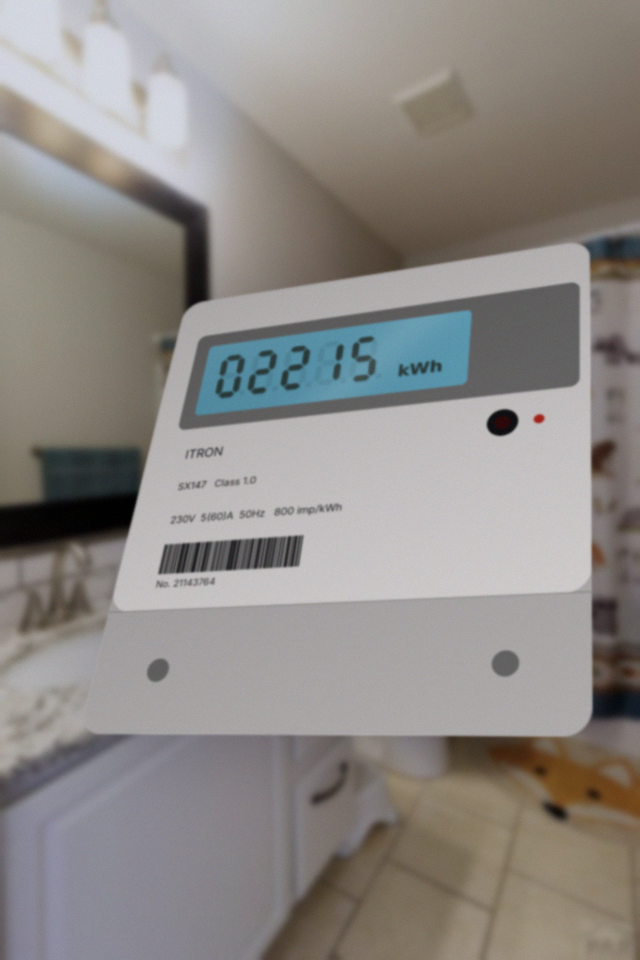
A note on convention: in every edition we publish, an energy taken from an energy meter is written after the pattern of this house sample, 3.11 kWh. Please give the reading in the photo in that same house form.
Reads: 2215 kWh
